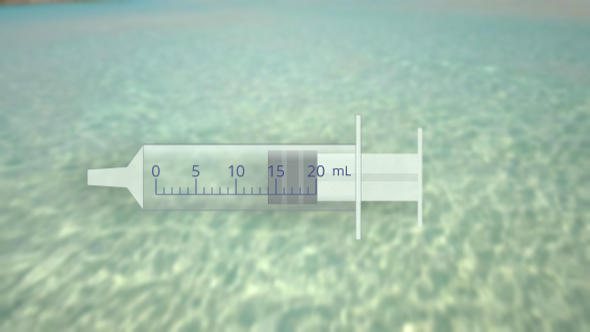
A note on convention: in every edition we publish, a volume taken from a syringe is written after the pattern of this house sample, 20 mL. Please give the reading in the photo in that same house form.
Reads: 14 mL
